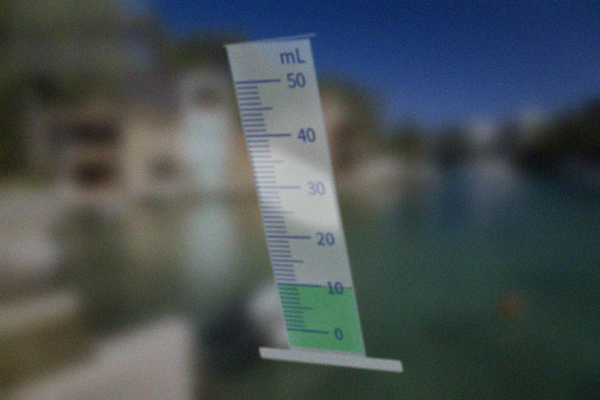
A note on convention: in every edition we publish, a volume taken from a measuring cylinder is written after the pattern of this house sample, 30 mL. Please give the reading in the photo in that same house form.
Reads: 10 mL
